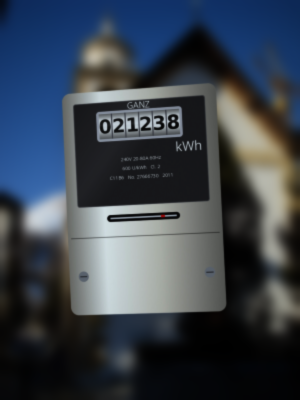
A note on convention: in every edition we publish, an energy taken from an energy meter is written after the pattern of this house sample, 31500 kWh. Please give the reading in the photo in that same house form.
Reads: 21238 kWh
